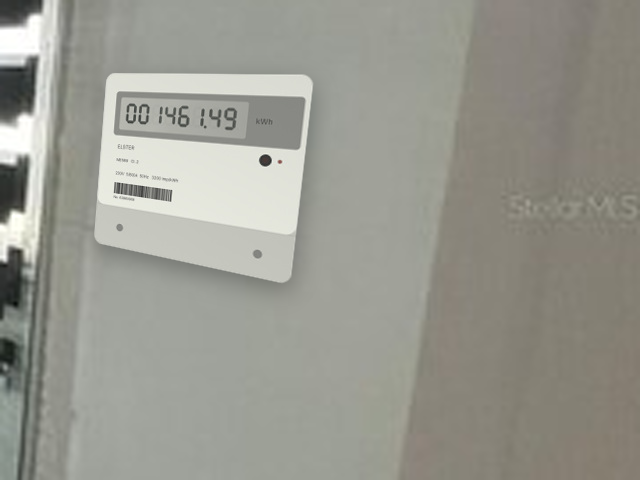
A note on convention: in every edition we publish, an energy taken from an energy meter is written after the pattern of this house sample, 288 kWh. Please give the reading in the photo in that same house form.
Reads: 1461.49 kWh
